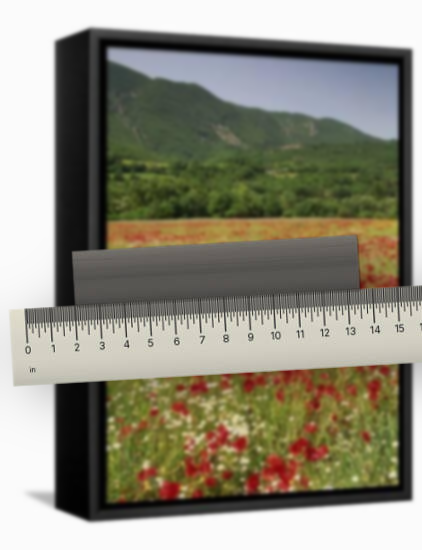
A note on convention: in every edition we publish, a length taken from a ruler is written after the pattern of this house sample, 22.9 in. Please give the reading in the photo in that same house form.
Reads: 11.5 in
